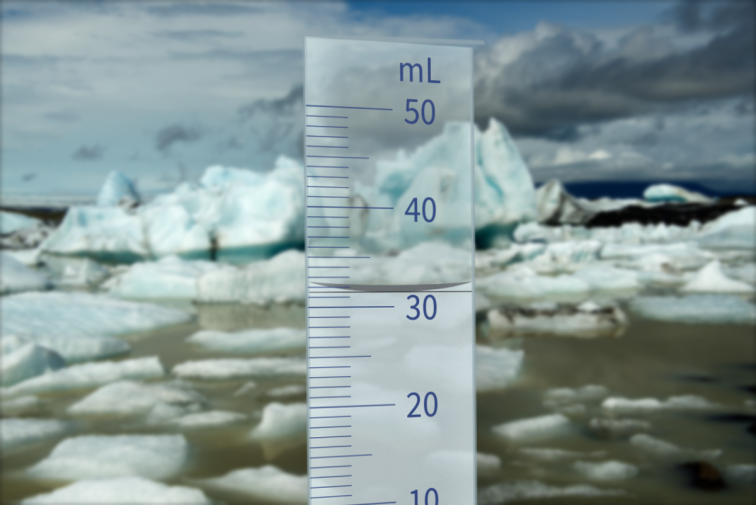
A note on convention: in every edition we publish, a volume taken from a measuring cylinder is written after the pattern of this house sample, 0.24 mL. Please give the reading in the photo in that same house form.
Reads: 31.5 mL
